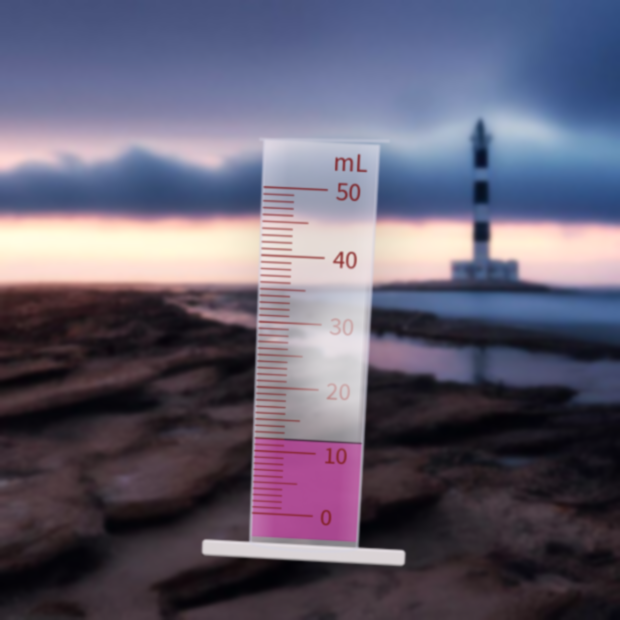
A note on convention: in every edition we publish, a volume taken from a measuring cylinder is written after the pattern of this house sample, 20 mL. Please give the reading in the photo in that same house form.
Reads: 12 mL
